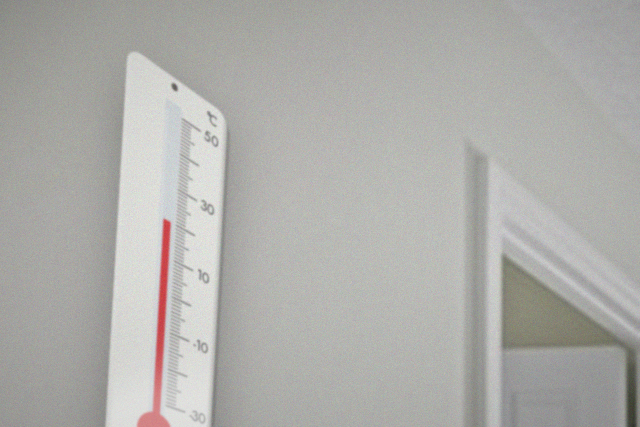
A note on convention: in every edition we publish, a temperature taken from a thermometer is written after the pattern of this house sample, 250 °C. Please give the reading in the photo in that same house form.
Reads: 20 °C
